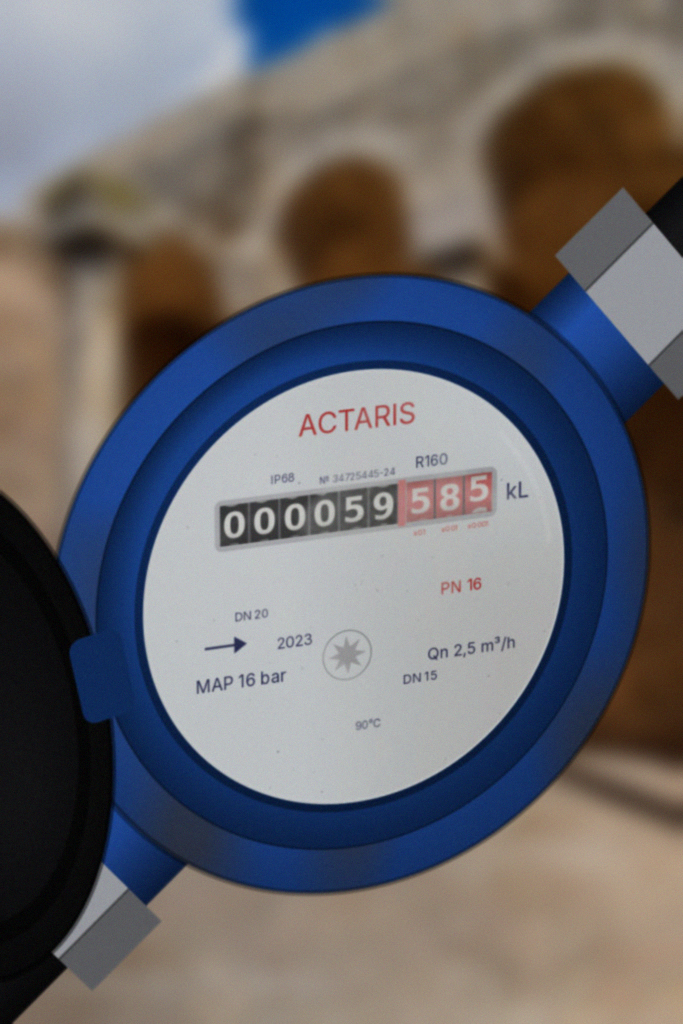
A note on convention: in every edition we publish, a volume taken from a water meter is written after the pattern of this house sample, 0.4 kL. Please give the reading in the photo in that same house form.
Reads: 59.585 kL
